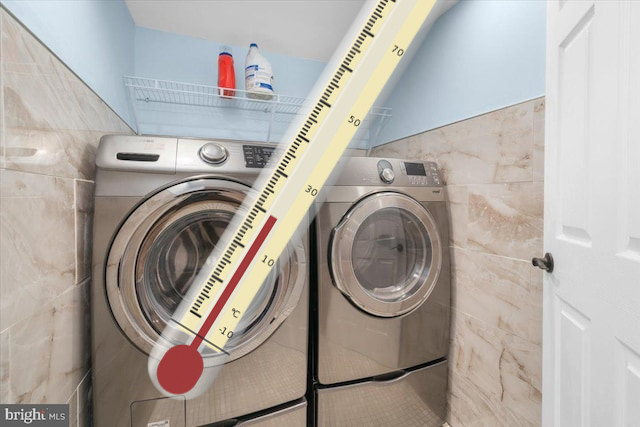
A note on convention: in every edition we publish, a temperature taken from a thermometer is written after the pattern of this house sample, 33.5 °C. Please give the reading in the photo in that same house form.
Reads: 20 °C
